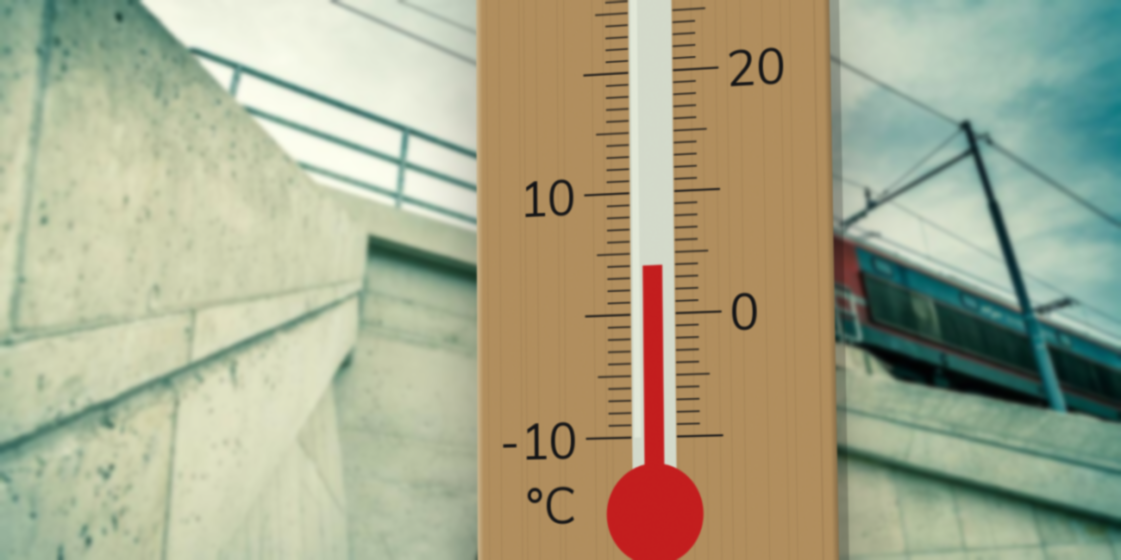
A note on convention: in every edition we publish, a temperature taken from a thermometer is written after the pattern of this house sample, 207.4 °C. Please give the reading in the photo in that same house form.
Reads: 4 °C
